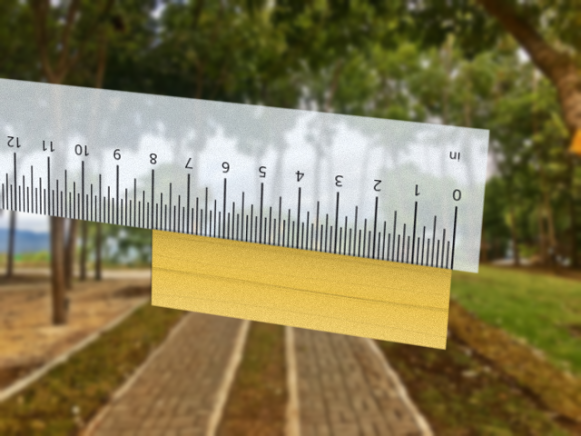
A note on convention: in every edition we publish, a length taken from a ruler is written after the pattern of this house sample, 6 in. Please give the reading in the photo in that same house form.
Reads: 8 in
